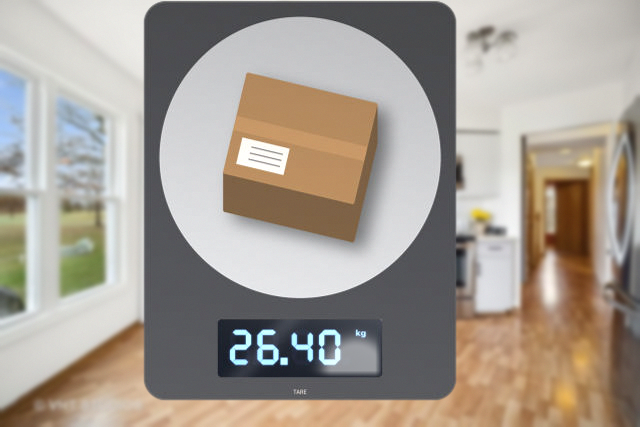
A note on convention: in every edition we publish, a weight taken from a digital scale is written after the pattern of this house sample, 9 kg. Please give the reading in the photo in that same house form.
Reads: 26.40 kg
